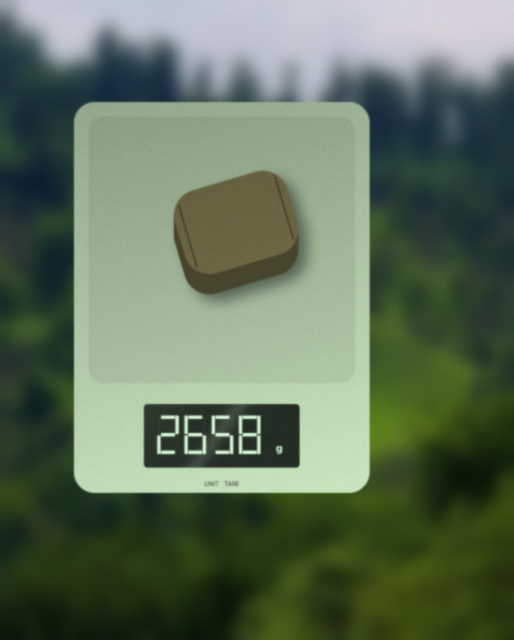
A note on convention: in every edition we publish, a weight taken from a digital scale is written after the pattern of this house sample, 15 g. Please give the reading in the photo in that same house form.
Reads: 2658 g
